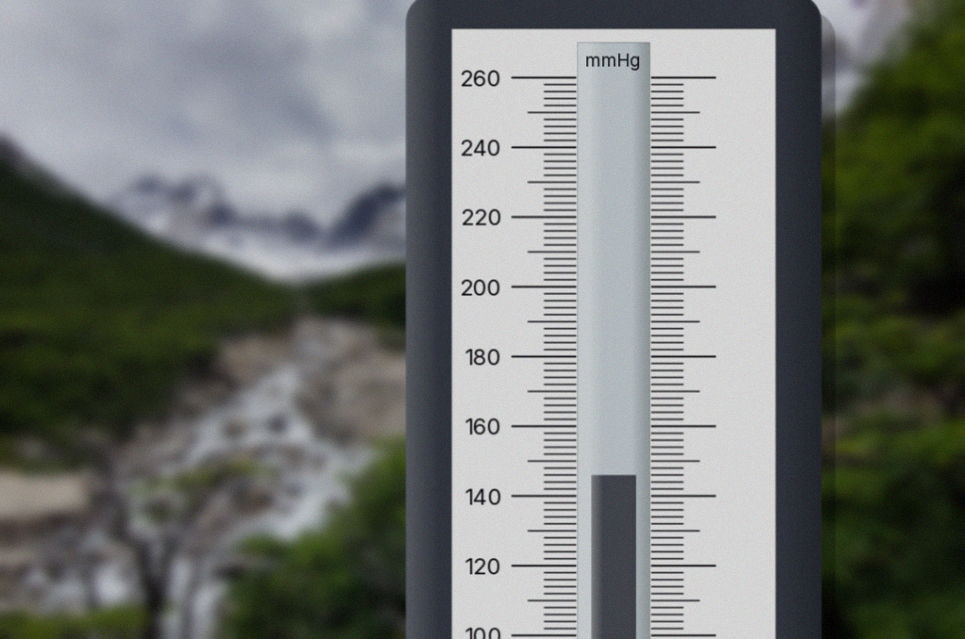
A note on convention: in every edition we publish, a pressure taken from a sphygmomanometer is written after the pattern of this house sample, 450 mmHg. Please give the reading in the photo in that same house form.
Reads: 146 mmHg
